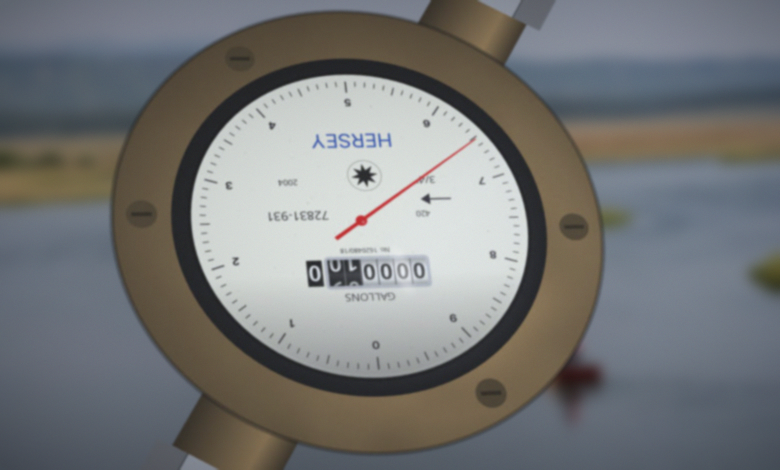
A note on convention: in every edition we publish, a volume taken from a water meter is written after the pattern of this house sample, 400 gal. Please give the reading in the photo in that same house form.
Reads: 96.5 gal
